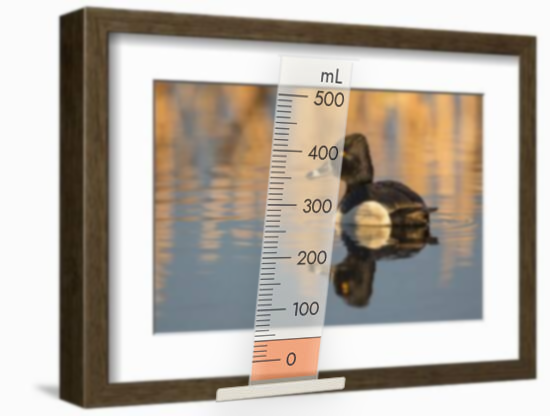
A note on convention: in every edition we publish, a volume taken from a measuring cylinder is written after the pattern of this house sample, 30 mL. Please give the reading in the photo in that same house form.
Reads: 40 mL
